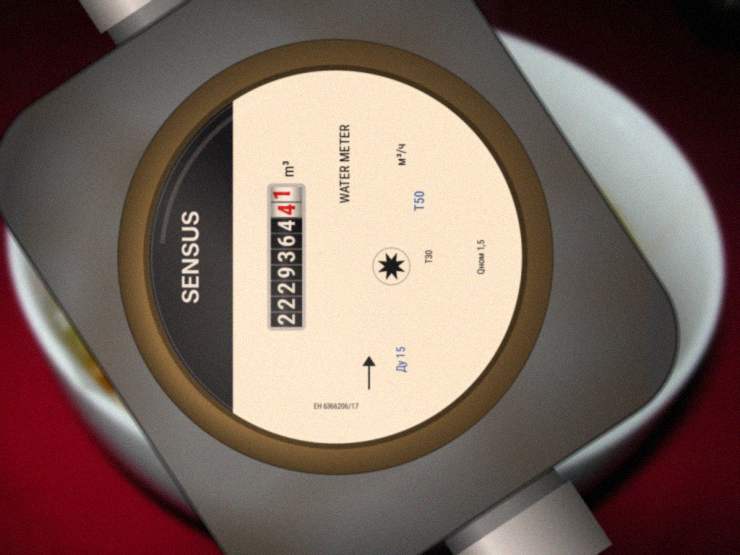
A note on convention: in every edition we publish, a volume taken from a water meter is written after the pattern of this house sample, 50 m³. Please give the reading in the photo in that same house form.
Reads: 2229364.41 m³
